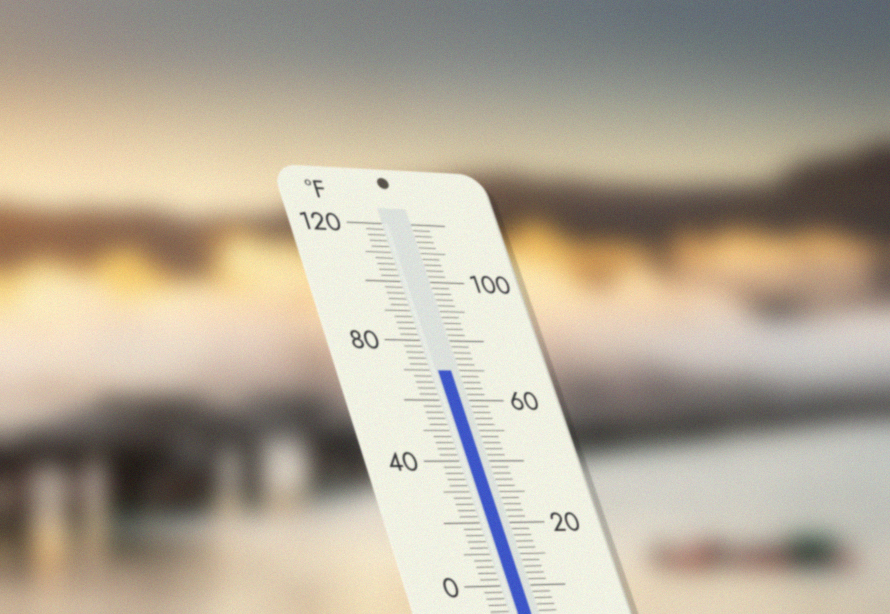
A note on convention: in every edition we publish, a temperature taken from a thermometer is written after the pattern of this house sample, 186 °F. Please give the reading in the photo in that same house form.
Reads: 70 °F
